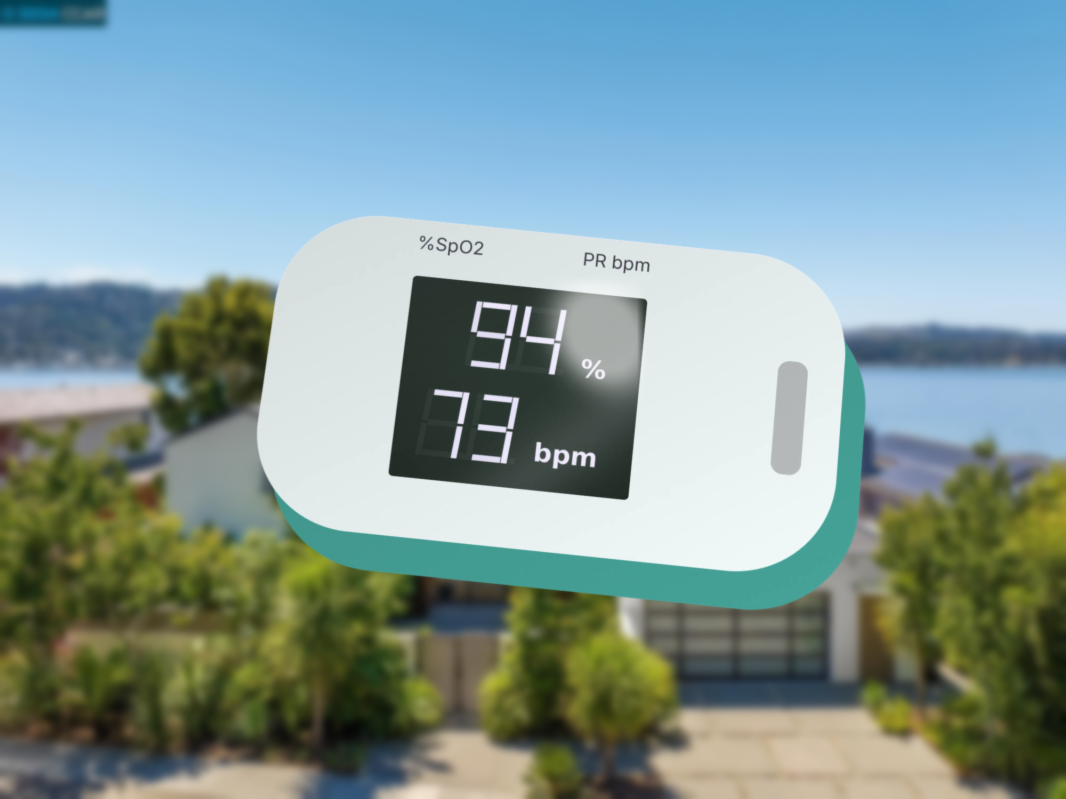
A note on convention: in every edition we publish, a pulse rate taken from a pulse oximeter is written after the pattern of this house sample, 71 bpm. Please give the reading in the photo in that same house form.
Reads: 73 bpm
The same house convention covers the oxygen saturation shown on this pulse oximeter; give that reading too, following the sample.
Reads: 94 %
